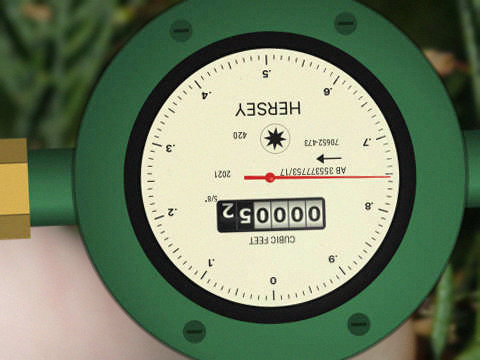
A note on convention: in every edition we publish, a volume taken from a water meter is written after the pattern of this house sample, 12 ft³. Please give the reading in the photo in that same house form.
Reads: 51.75 ft³
